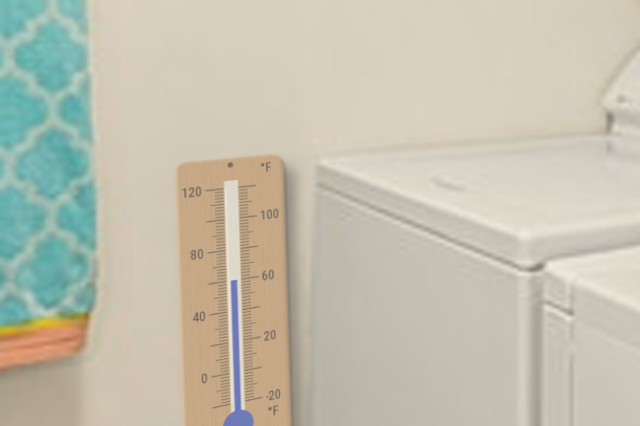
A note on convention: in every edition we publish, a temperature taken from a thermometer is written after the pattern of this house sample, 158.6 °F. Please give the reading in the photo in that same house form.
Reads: 60 °F
